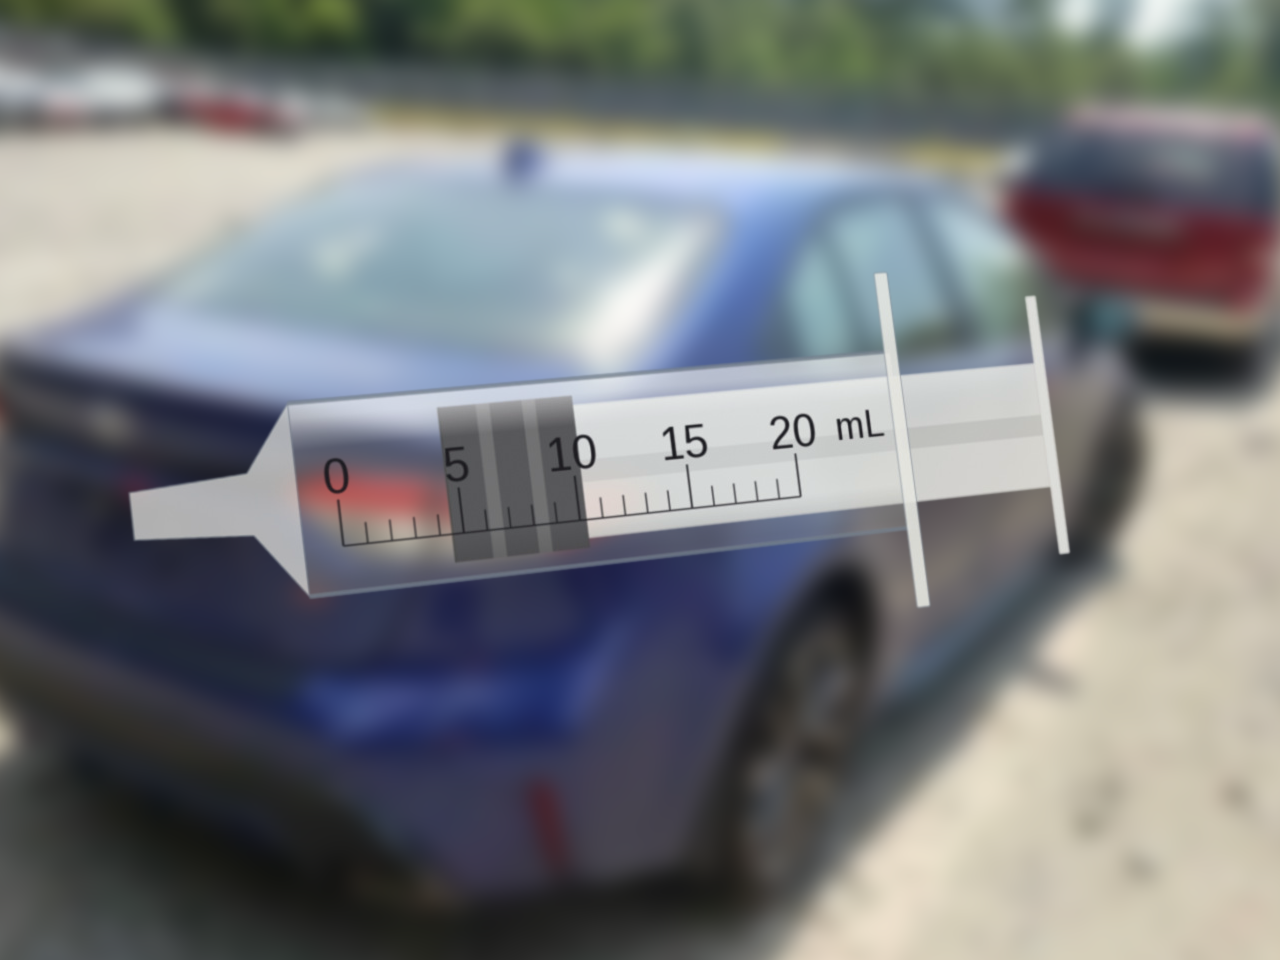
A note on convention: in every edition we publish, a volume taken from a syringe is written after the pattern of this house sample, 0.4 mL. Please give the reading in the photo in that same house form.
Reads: 4.5 mL
